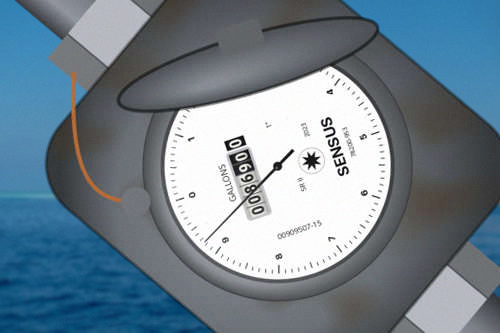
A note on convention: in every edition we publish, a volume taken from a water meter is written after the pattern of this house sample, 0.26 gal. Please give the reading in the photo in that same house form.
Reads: 86899.2 gal
